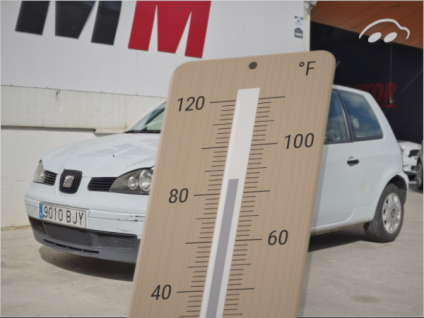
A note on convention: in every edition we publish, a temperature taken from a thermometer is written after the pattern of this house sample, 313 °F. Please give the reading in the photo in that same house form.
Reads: 86 °F
